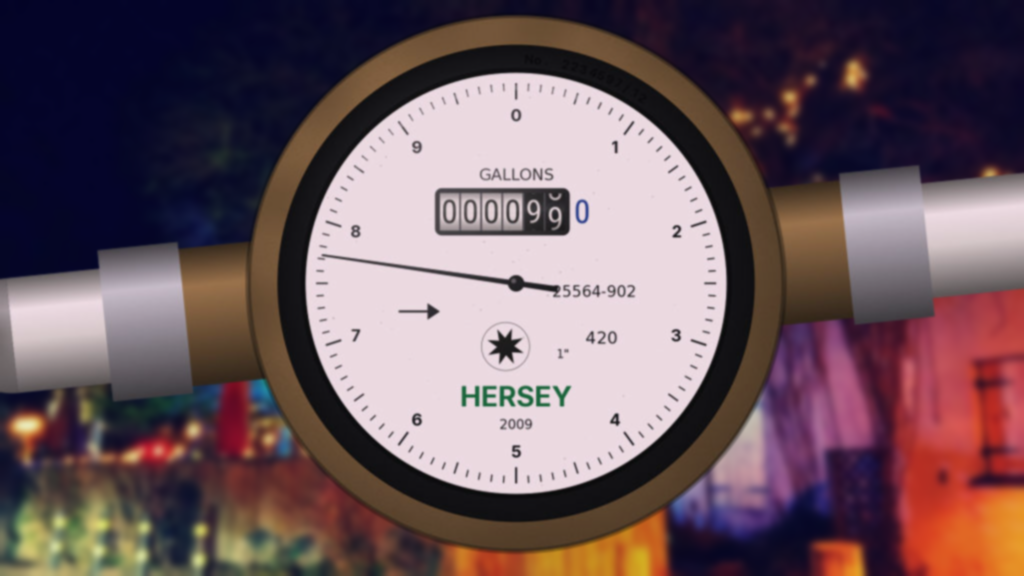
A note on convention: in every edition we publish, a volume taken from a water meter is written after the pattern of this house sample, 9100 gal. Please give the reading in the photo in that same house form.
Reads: 987.7 gal
